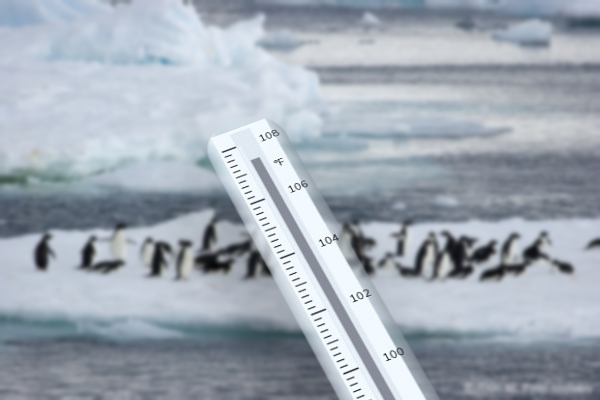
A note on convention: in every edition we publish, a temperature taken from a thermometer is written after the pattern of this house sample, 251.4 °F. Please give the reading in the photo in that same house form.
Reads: 107.4 °F
